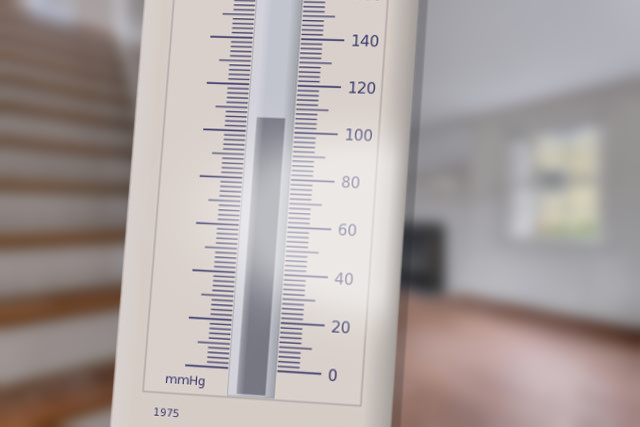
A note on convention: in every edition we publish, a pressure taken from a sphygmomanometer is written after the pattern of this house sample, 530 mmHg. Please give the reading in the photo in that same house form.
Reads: 106 mmHg
